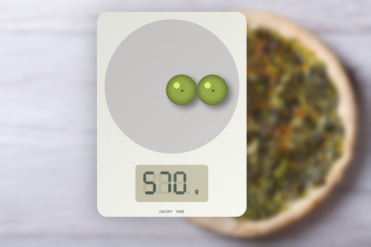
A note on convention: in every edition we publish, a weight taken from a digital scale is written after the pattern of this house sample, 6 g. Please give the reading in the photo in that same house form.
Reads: 570 g
